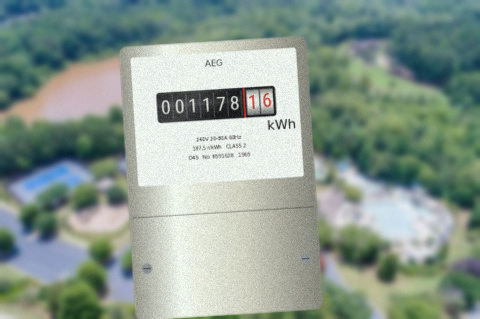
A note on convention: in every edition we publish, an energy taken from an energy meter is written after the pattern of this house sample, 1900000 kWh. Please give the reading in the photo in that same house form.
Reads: 1178.16 kWh
